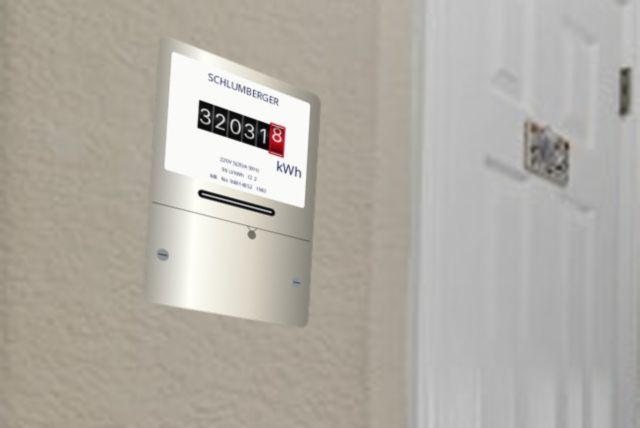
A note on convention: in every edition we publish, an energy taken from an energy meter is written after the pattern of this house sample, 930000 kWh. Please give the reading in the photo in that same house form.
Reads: 32031.8 kWh
